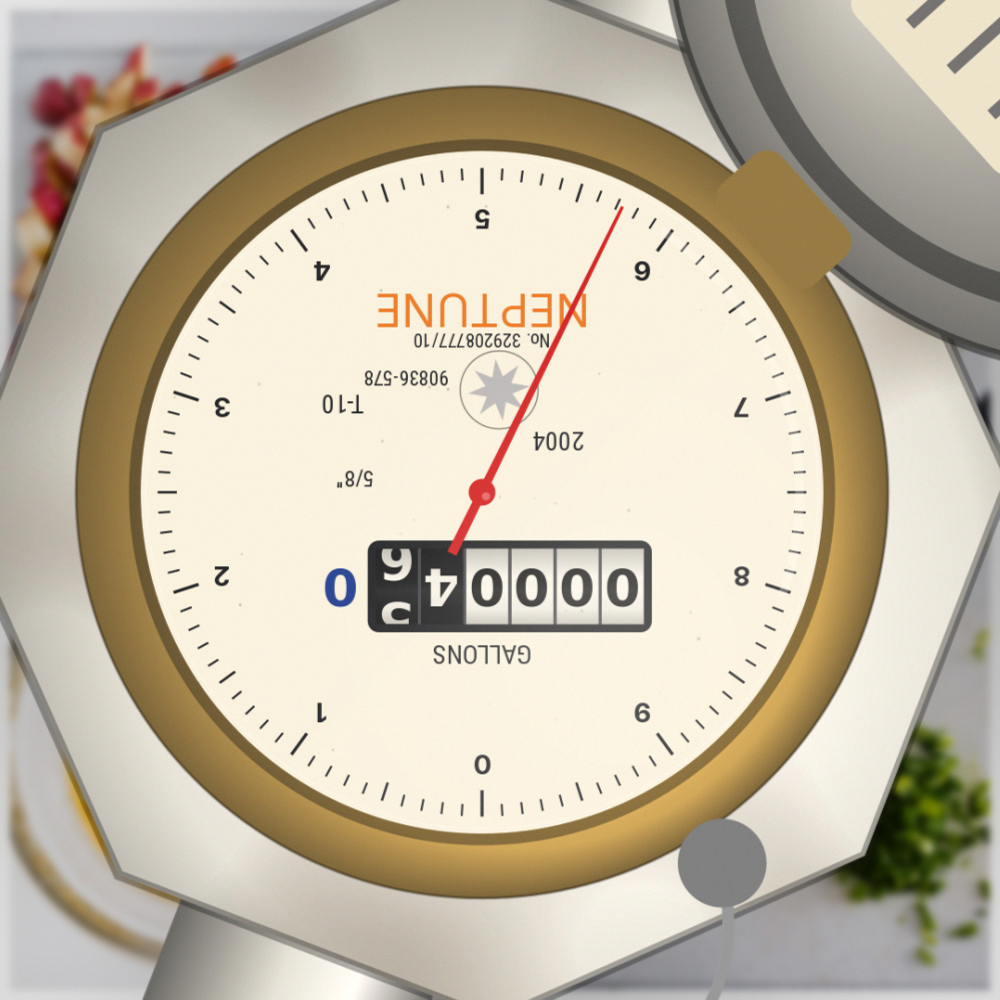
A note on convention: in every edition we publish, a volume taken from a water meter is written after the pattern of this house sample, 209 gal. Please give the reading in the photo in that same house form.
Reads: 455.7 gal
